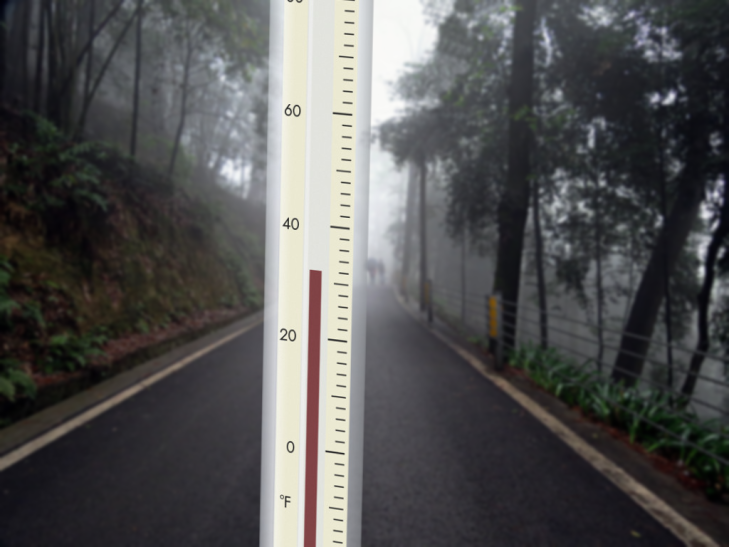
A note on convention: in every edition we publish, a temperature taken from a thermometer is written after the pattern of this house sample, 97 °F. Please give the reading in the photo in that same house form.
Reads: 32 °F
